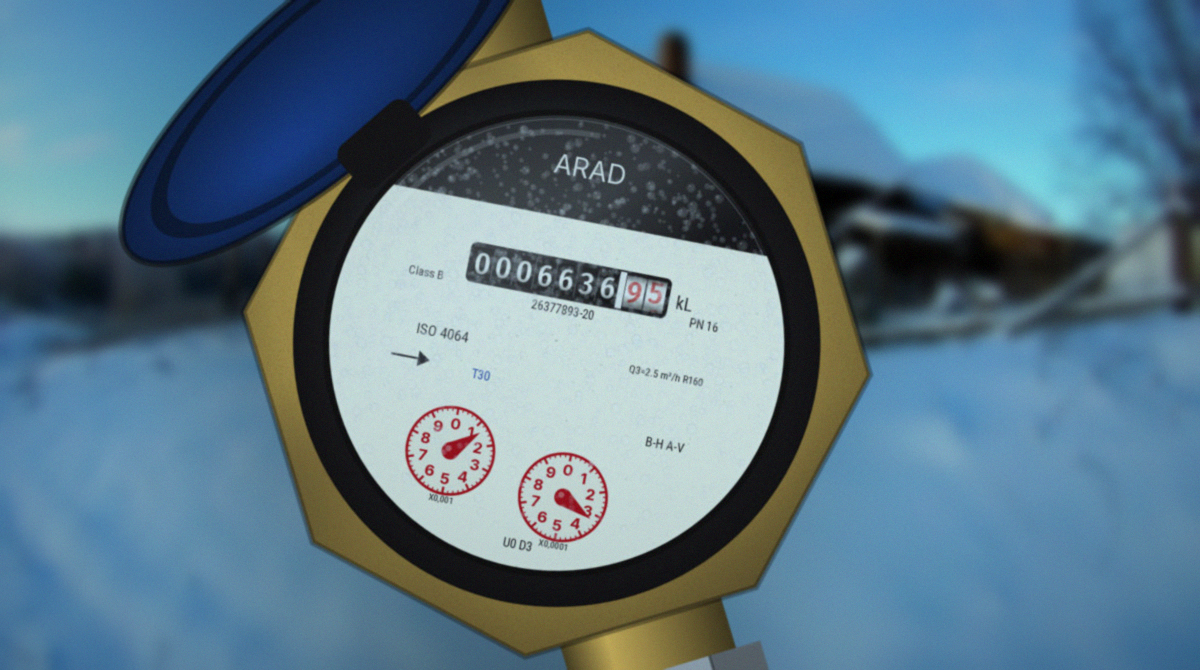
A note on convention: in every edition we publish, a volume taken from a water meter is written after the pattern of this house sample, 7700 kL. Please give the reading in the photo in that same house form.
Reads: 6636.9513 kL
